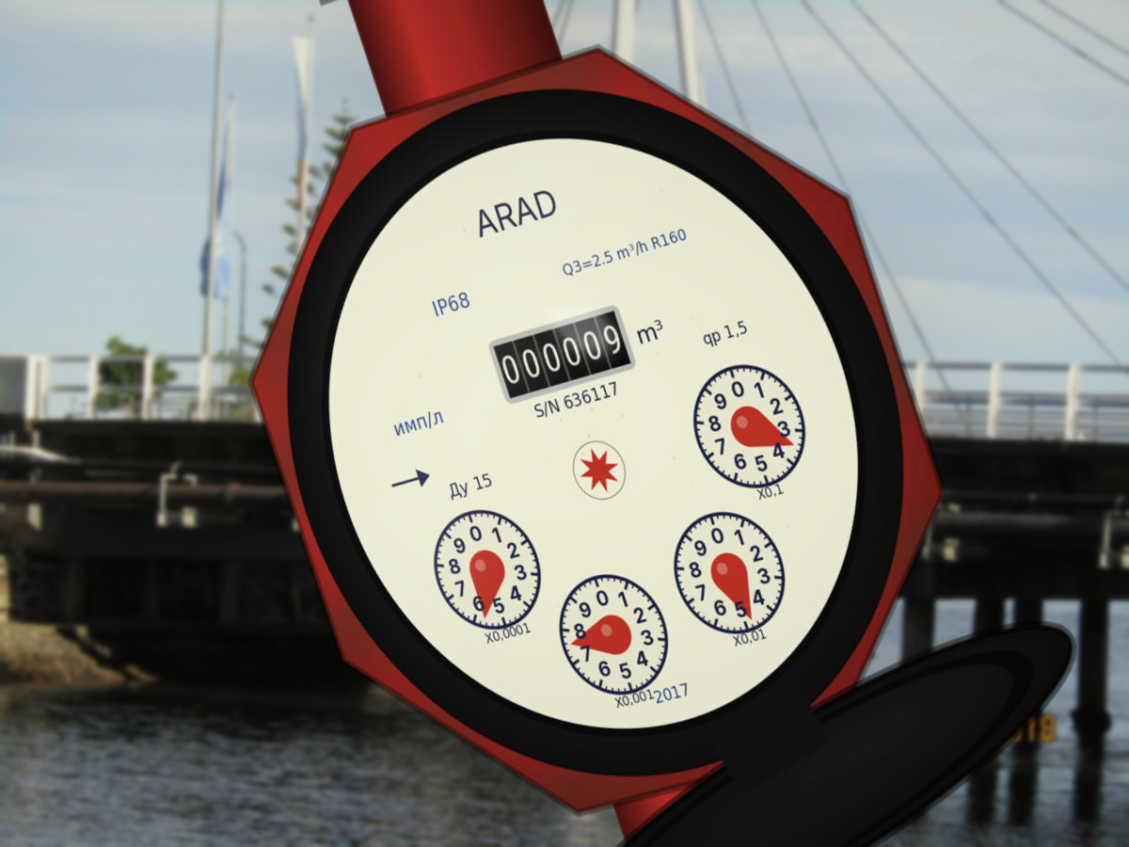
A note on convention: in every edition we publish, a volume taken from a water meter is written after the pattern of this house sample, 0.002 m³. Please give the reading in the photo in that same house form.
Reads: 9.3475 m³
